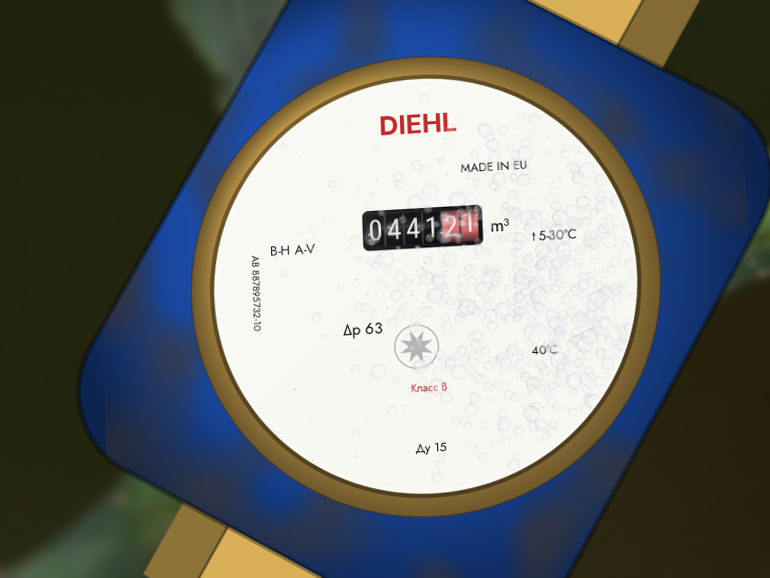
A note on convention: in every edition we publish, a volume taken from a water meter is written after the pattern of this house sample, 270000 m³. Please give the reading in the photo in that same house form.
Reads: 441.21 m³
